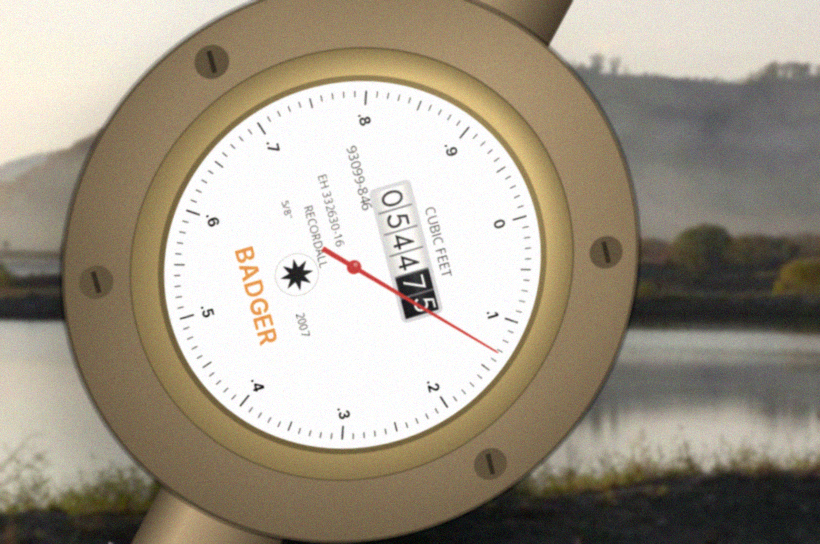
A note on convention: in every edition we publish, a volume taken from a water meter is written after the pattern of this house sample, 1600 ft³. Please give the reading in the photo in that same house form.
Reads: 54475.13 ft³
